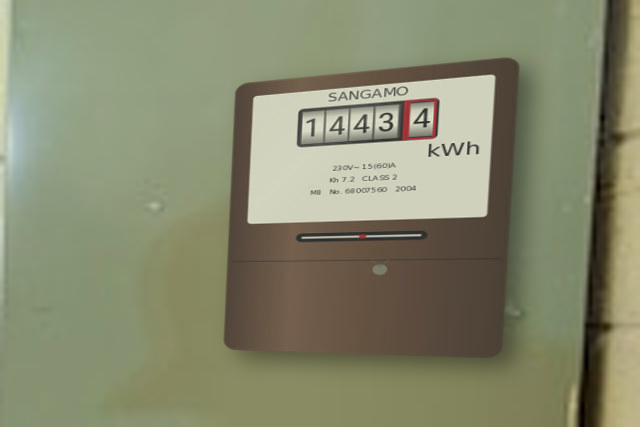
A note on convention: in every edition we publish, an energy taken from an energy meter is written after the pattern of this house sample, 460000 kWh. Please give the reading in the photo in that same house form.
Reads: 1443.4 kWh
